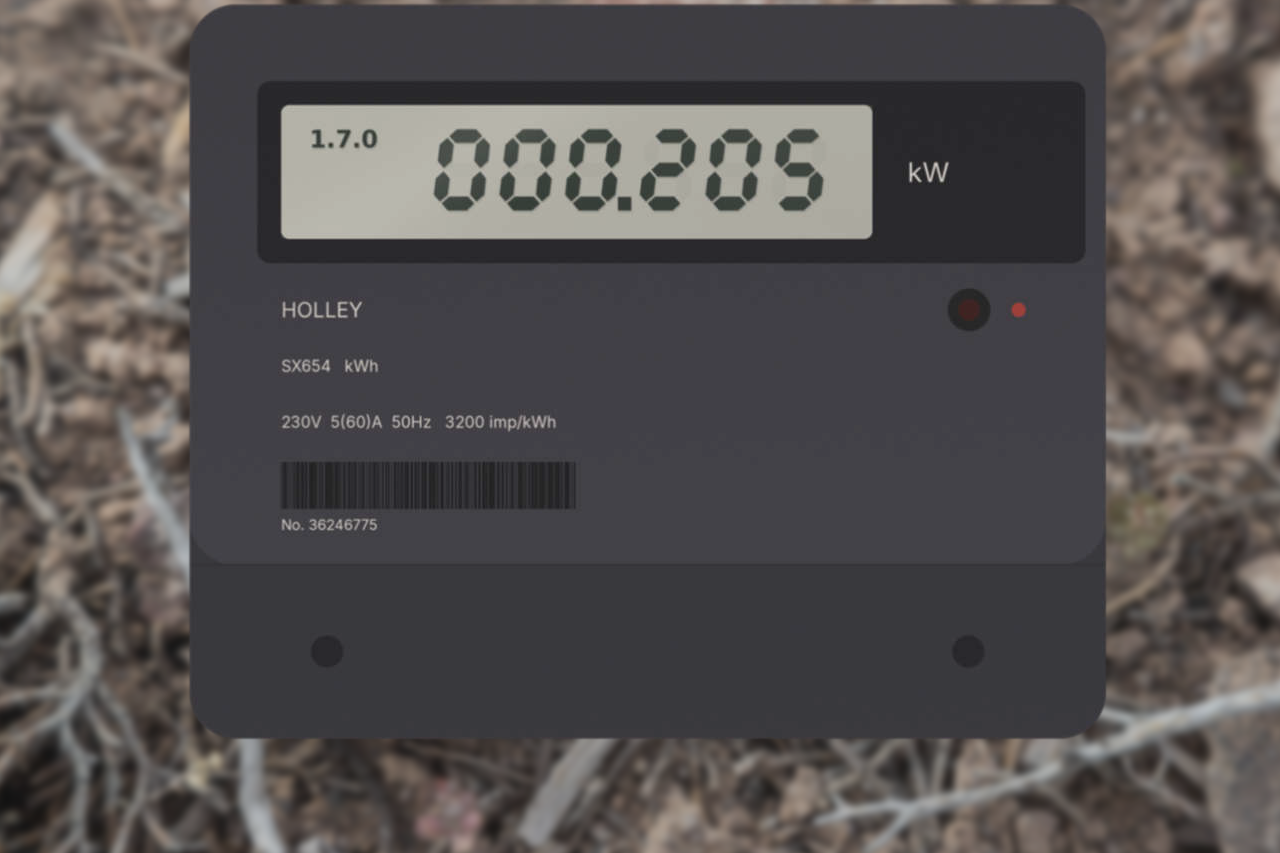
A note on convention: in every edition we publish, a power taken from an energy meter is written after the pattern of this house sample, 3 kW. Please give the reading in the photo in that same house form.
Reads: 0.205 kW
